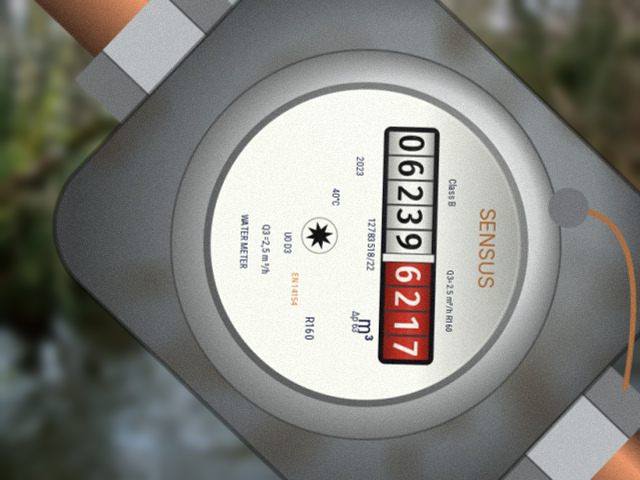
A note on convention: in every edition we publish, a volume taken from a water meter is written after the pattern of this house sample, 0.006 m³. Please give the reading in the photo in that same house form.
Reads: 6239.6217 m³
